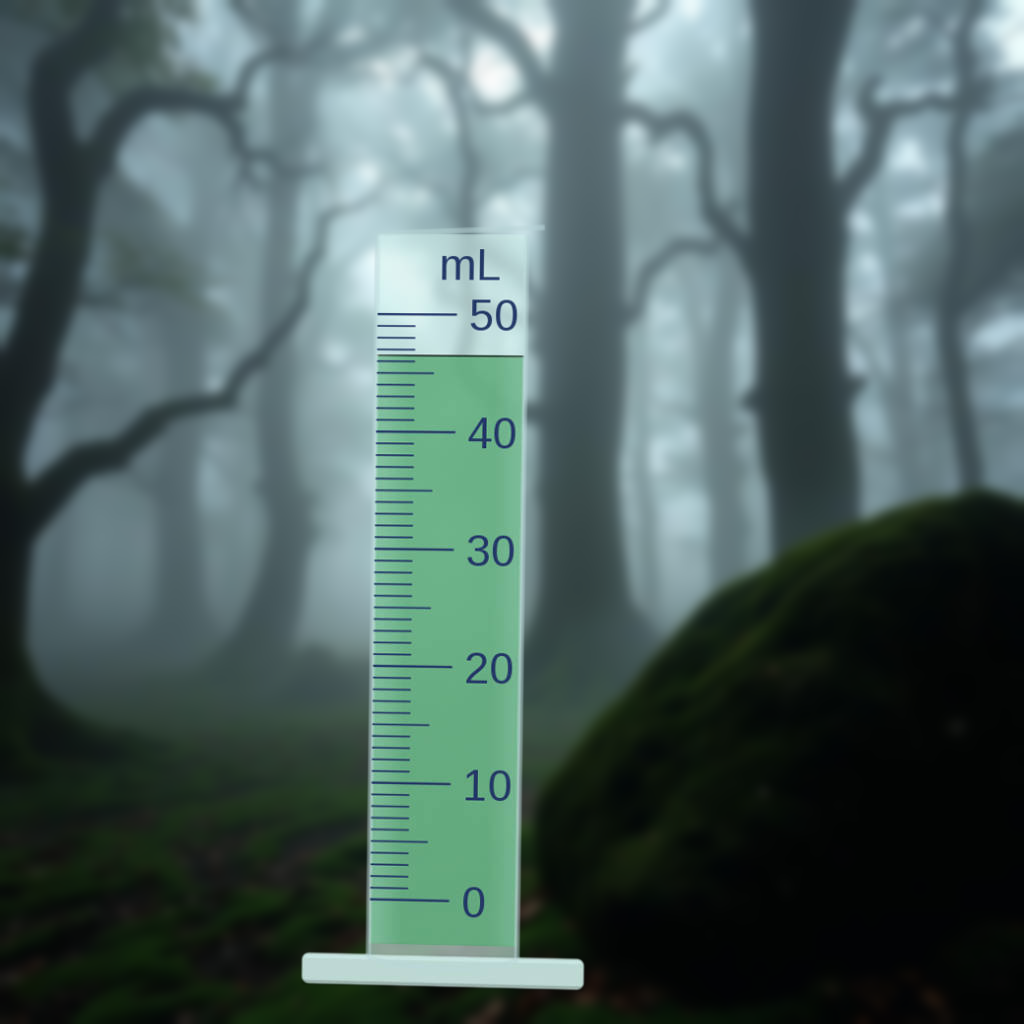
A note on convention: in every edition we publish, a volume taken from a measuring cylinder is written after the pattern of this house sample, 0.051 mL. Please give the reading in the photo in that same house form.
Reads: 46.5 mL
